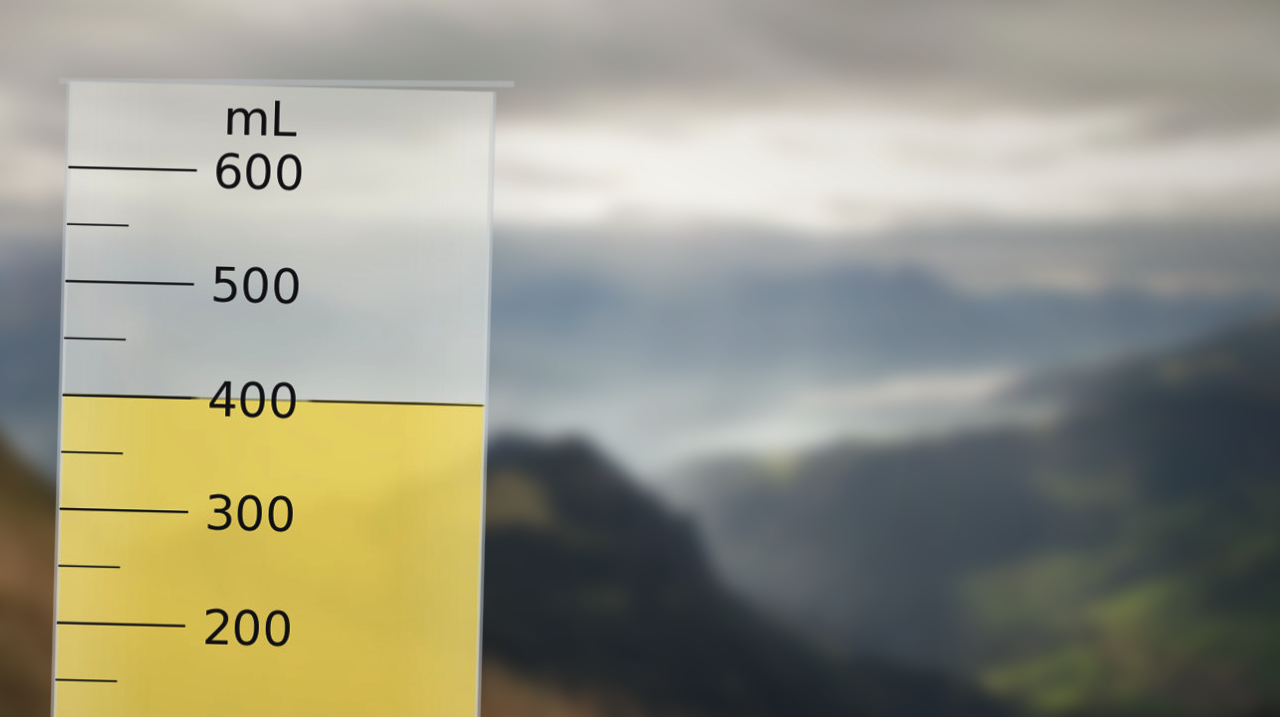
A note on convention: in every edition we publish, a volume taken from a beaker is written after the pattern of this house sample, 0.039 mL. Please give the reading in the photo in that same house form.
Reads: 400 mL
